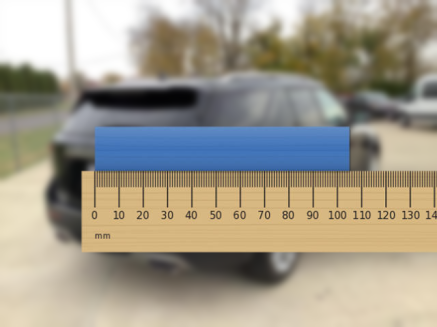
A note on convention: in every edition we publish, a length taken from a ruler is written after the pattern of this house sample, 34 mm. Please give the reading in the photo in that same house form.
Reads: 105 mm
